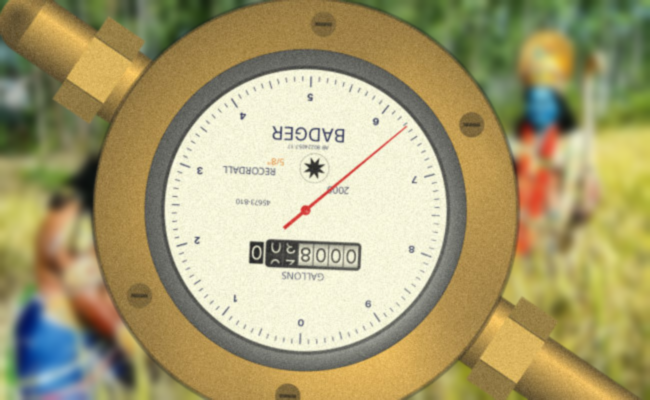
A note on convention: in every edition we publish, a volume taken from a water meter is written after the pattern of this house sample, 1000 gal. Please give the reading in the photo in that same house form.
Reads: 8296.3 gal
